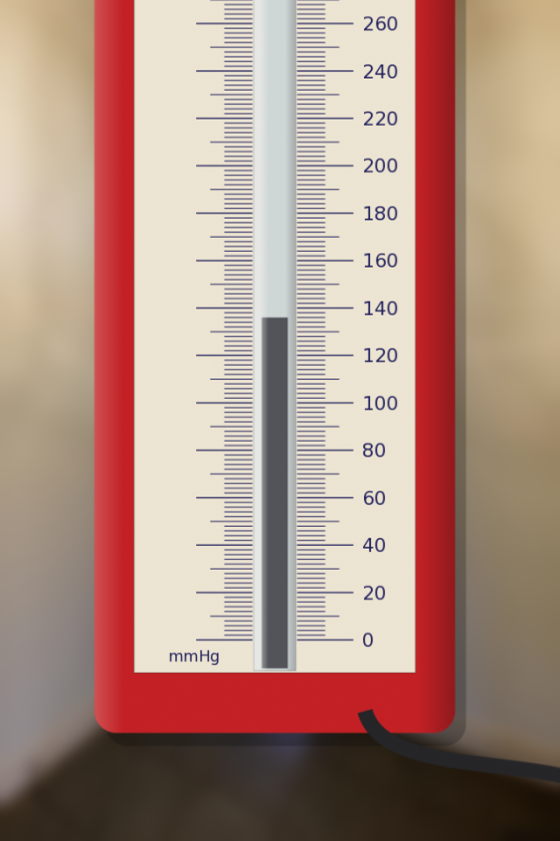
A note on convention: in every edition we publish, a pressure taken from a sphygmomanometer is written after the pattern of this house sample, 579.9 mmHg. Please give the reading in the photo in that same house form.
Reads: 136 mmHg
